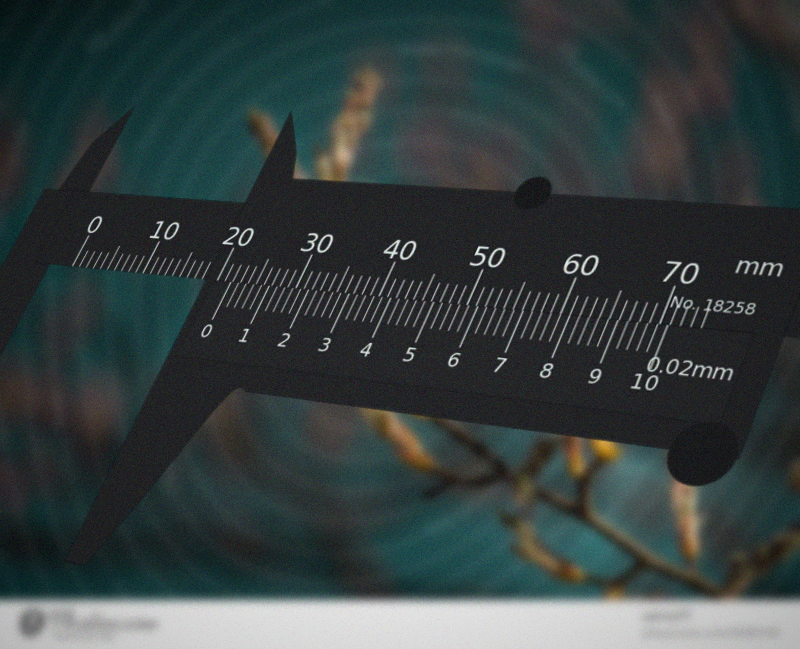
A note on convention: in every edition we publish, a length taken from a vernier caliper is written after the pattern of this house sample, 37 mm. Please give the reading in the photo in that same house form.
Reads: 21.8 mm
